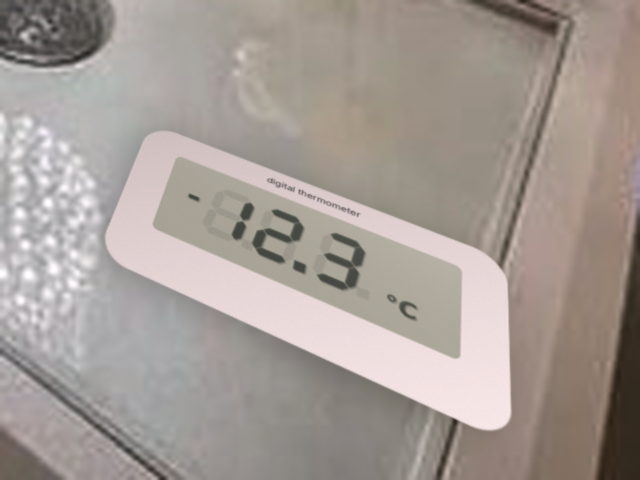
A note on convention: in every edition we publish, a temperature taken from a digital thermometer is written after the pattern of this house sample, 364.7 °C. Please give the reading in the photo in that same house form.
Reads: -12.3 °C
